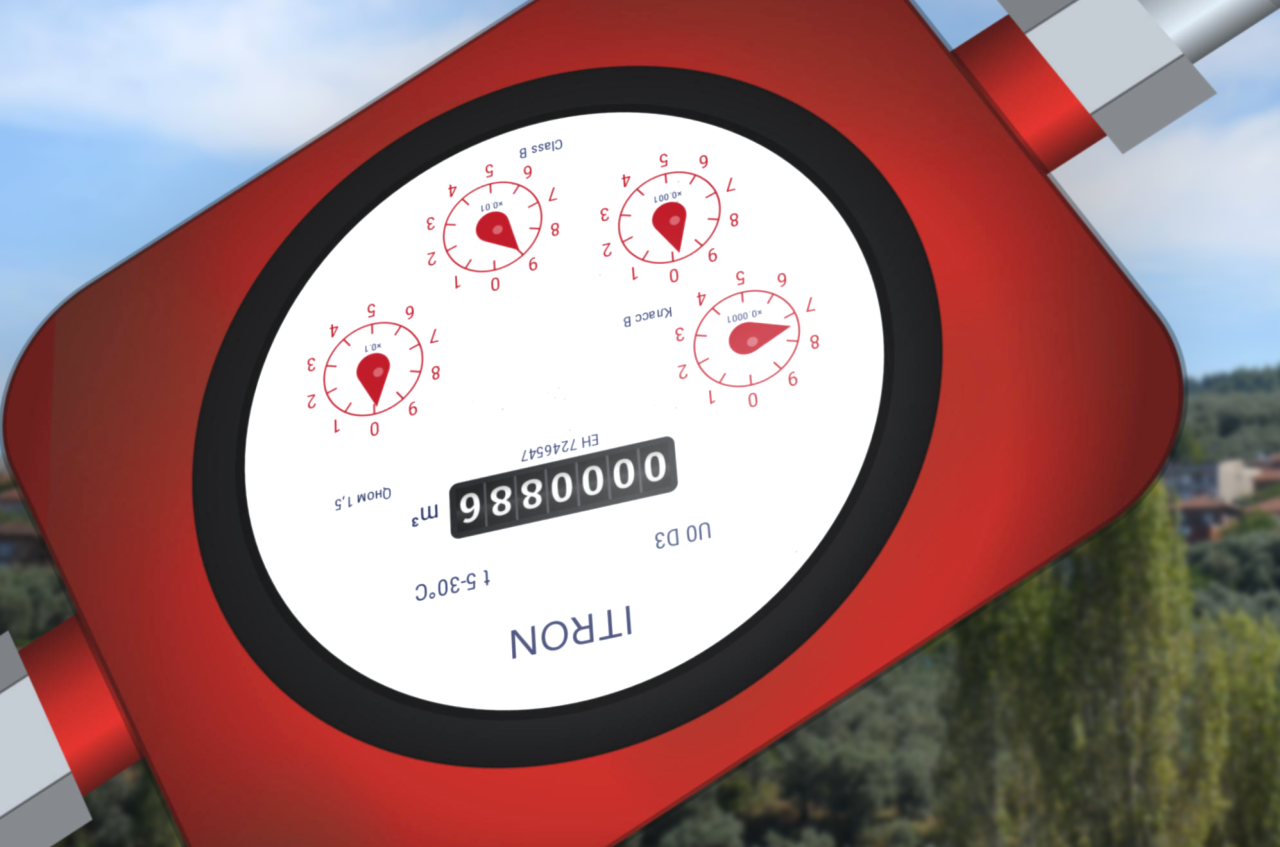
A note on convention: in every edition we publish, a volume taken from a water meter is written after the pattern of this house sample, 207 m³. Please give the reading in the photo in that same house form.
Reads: 885.9897 m³
